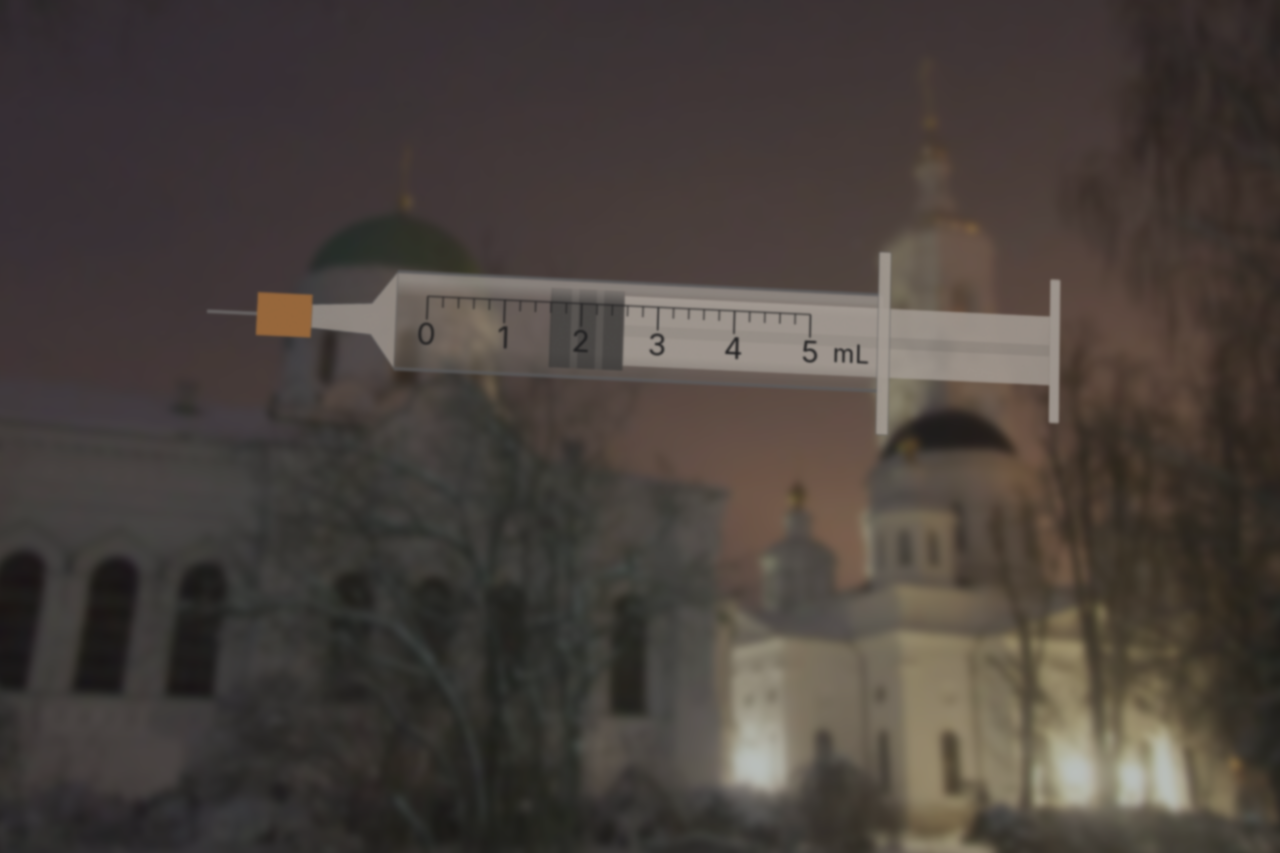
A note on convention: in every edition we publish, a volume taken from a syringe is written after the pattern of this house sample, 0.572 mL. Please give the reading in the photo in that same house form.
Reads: 1.6 mL
